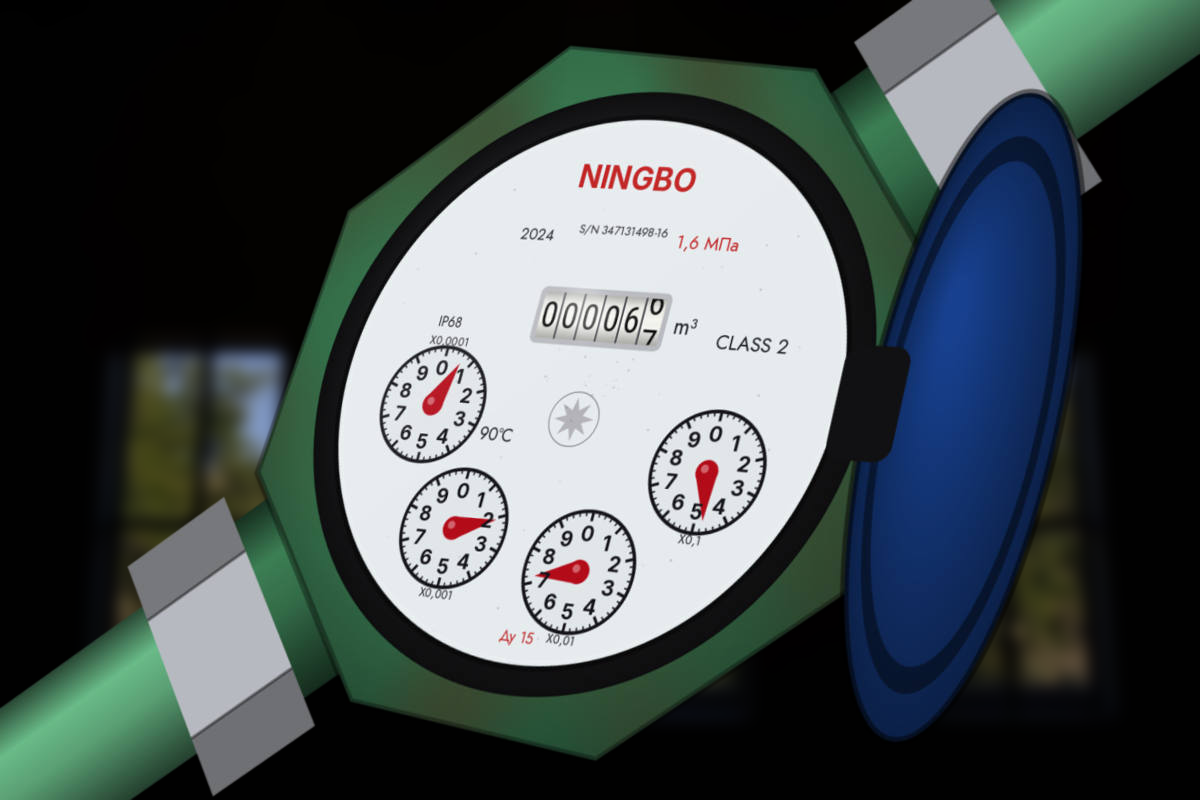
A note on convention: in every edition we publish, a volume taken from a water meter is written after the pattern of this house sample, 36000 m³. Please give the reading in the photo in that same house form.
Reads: 66.4720 m³
